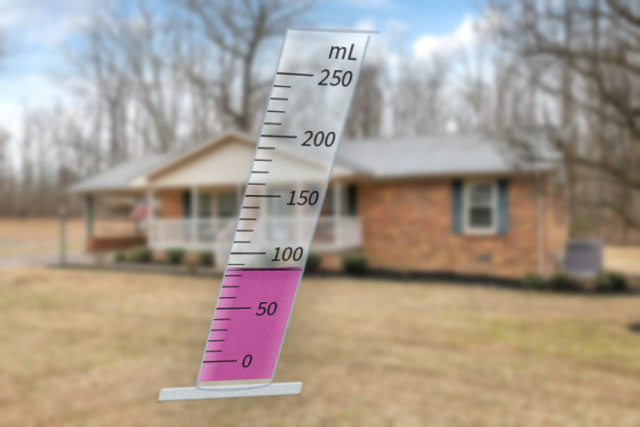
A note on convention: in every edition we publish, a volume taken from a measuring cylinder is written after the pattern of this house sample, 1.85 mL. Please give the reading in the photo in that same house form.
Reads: 85 mL
